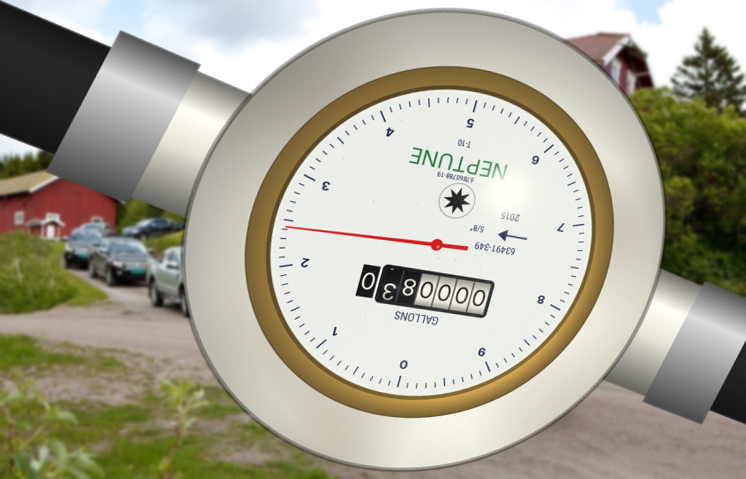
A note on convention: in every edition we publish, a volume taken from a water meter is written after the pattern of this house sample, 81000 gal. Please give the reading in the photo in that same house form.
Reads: 832.4 gal
